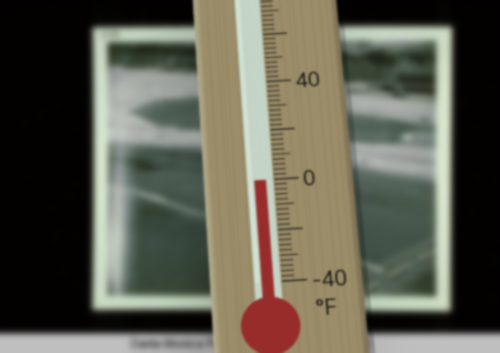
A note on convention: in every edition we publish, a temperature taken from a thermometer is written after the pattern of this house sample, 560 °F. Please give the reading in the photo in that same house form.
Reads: 0 °F
